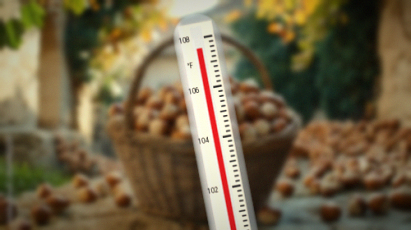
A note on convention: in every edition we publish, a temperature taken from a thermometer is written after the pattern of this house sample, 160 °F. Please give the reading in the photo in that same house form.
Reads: 107.6 °F
